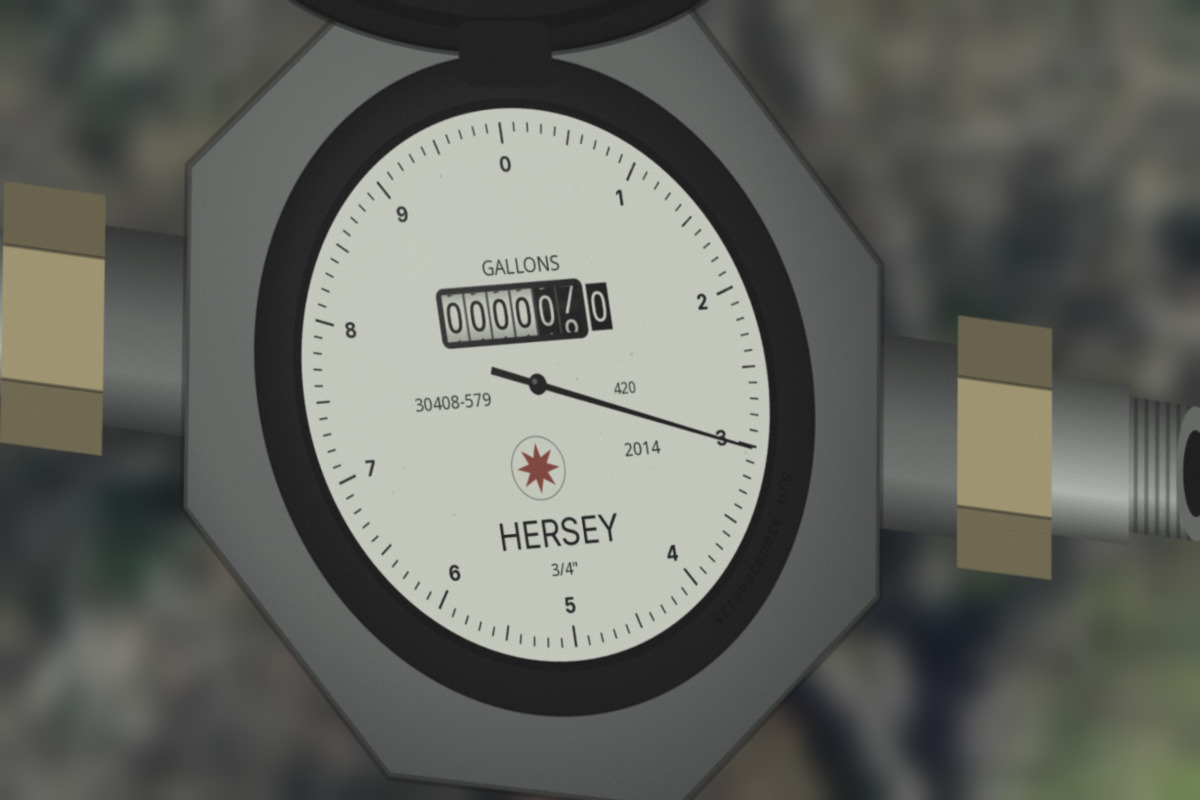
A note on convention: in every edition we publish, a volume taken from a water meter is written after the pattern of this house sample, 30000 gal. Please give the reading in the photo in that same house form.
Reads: 73.0 gal
